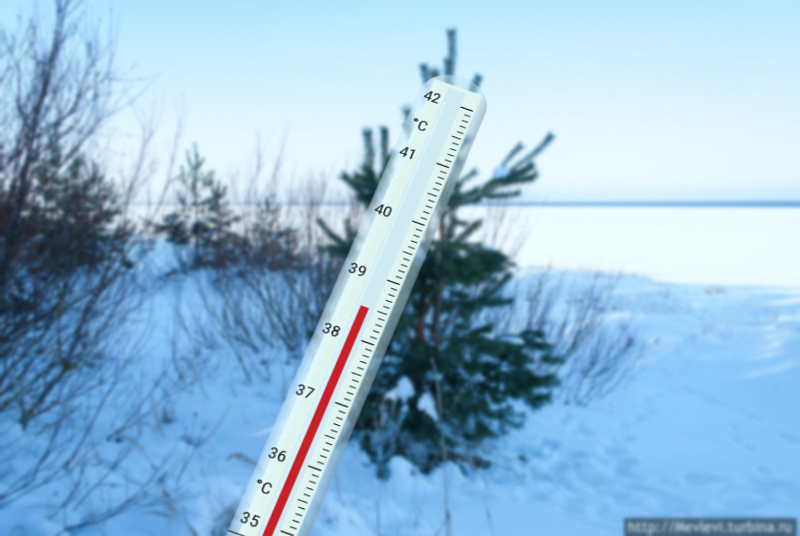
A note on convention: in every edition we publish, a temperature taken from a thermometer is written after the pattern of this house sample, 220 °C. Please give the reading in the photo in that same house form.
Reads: 38.5 °C
